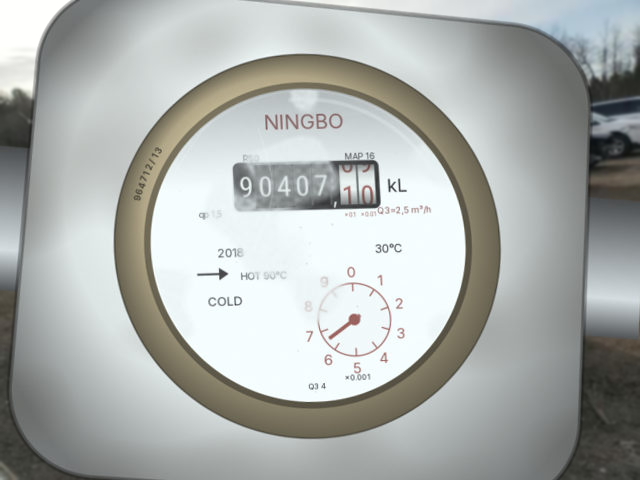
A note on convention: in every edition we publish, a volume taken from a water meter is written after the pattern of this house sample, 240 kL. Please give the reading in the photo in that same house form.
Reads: 90407.096 kL
